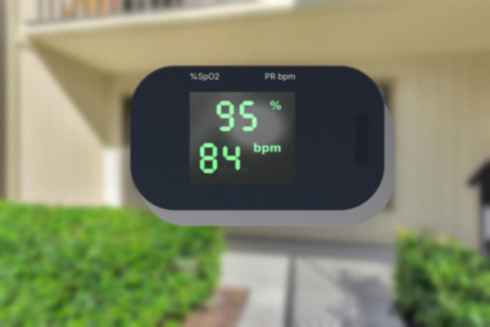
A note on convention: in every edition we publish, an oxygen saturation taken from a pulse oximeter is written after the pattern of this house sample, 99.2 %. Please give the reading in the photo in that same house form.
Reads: 95 %
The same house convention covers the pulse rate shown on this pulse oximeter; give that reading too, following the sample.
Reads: 84 bpm
